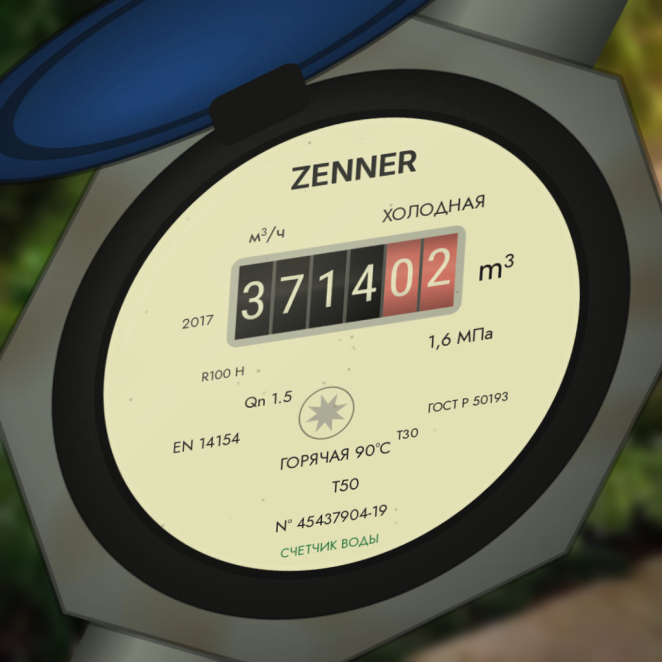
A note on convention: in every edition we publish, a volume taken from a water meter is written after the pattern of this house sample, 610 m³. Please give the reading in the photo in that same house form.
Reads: 3714.02 m³
